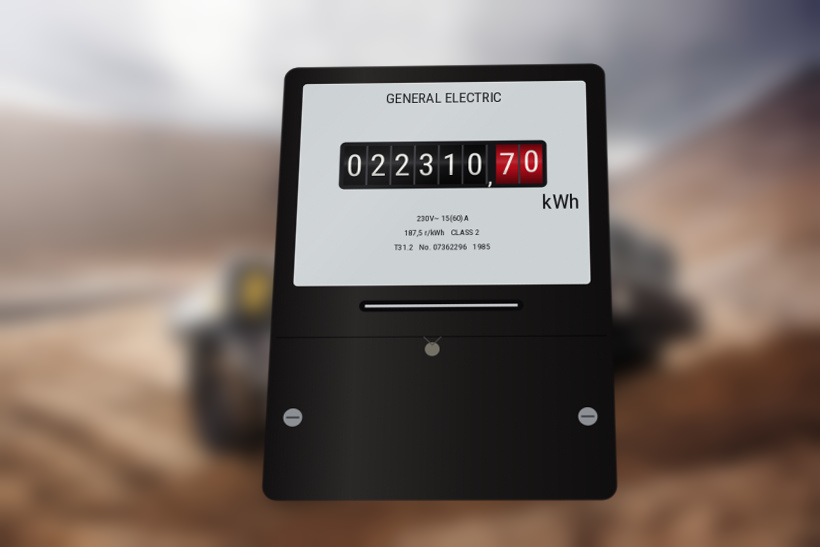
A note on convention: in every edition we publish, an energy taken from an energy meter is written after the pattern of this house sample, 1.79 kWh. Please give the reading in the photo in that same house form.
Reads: 22310.70 kWh
